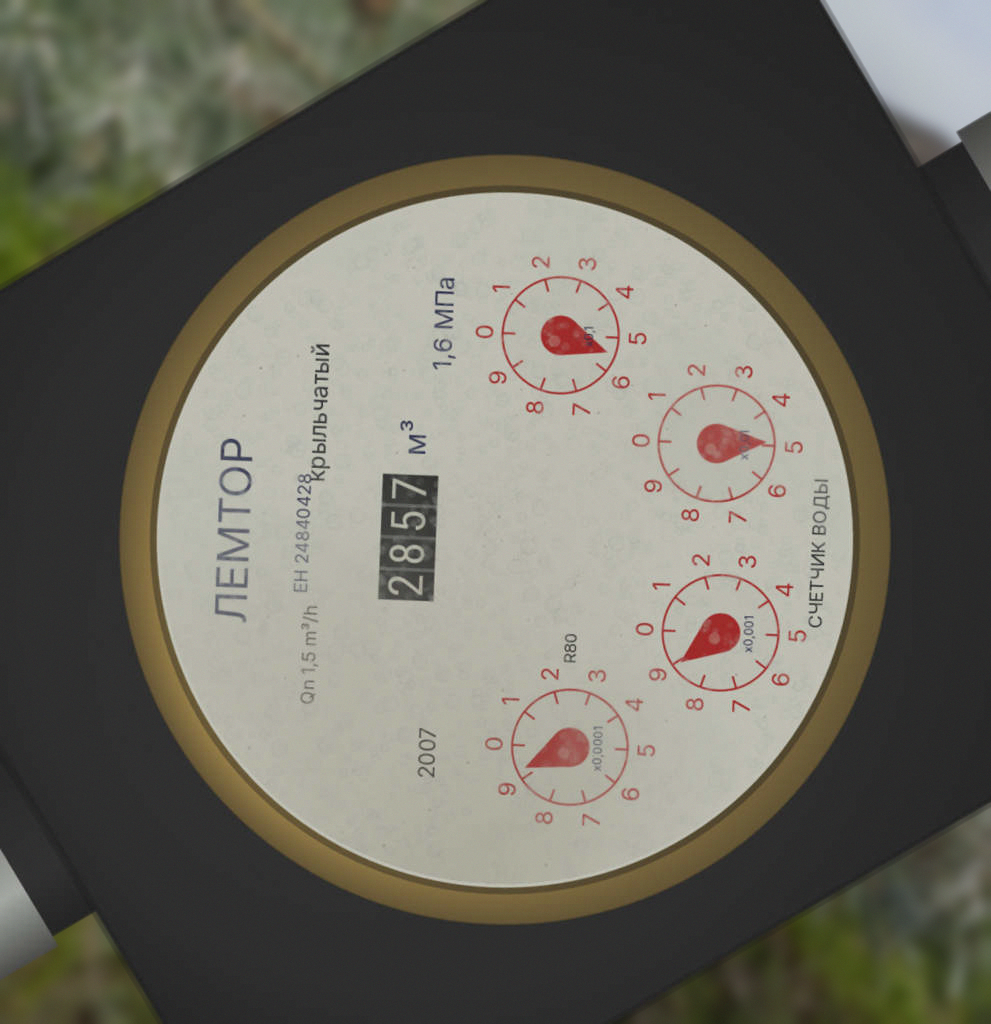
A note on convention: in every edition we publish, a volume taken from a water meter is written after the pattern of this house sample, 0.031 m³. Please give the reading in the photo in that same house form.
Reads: 2857.5489 m³
